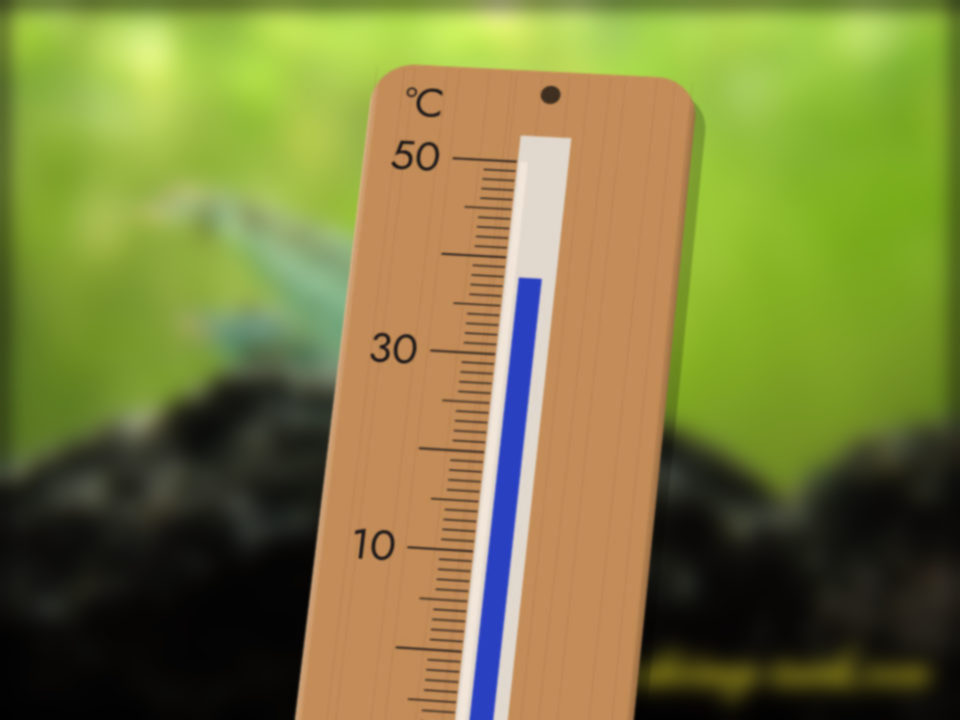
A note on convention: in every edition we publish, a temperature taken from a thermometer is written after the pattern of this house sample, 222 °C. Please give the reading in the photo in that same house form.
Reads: 38 °C
